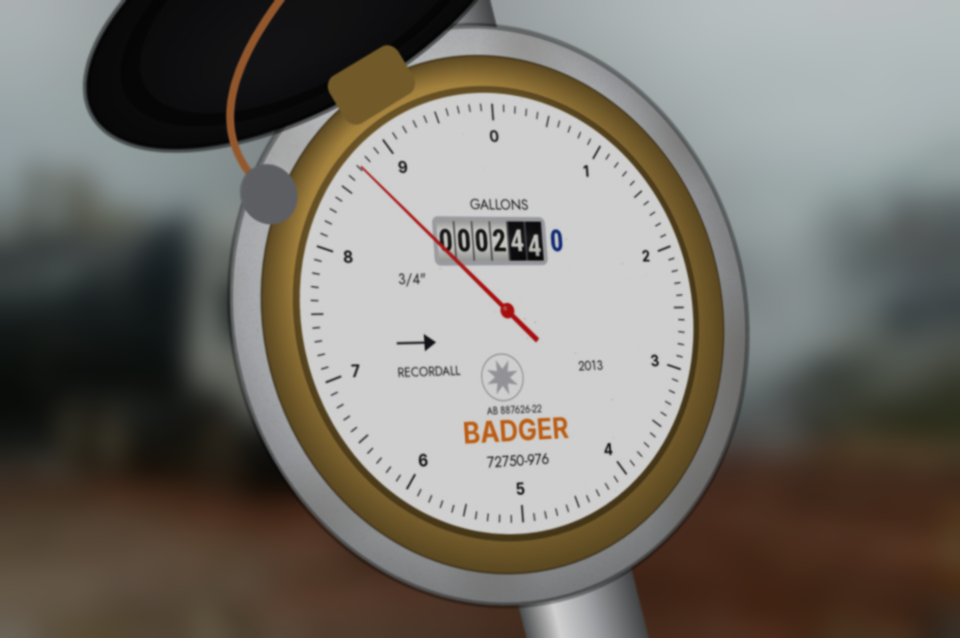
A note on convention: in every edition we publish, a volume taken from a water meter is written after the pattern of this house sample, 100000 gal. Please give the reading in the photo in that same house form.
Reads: 2438.7 gal
